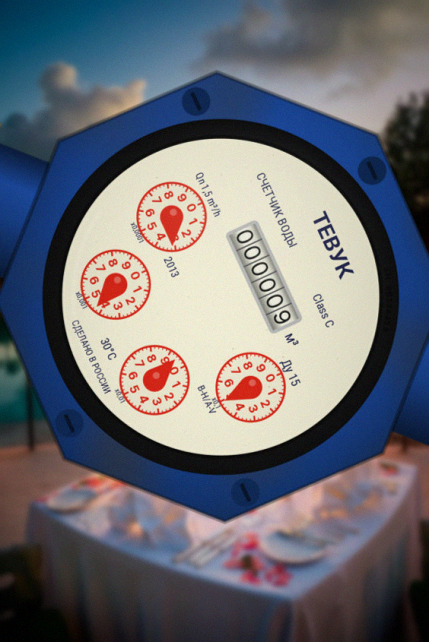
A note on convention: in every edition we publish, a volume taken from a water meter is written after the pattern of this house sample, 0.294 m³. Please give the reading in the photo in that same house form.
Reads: 9.4943 m³
